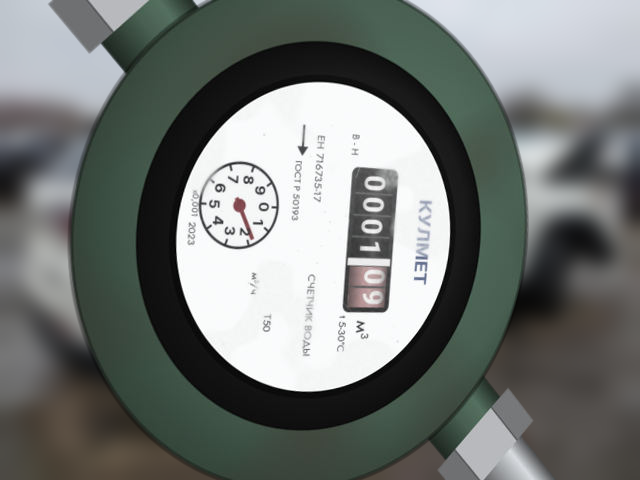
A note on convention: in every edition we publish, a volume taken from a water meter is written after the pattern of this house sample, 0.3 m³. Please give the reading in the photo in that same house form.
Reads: 1.091 m³
